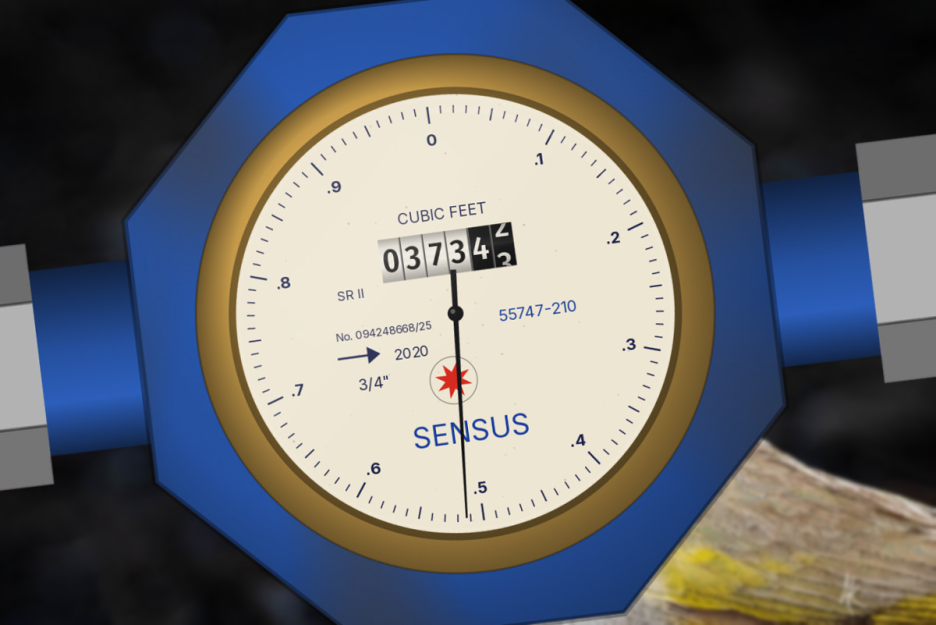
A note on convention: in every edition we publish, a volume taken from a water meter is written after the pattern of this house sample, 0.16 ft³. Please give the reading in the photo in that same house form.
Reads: 37342.51 ft³
